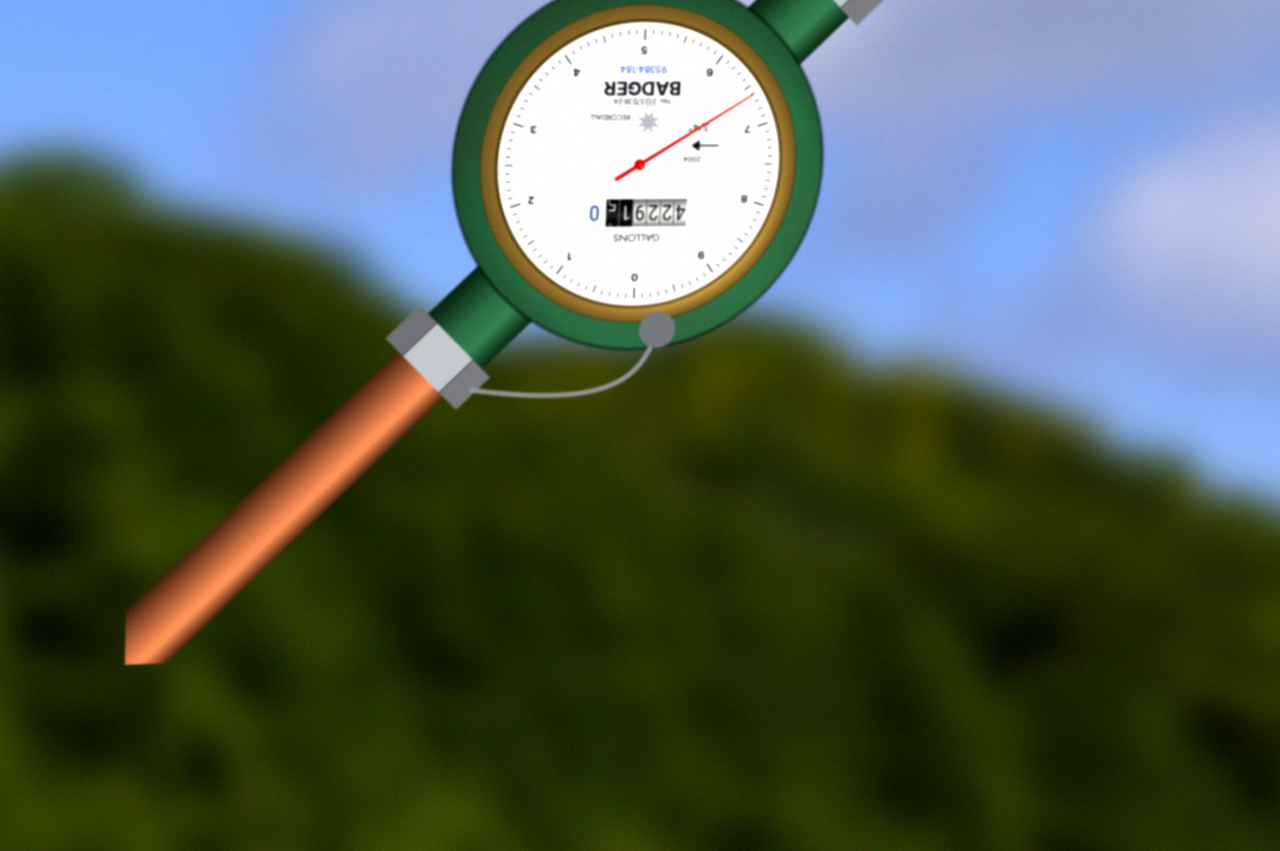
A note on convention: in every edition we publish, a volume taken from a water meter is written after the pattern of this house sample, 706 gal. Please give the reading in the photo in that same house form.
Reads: 4229146.6 gal
